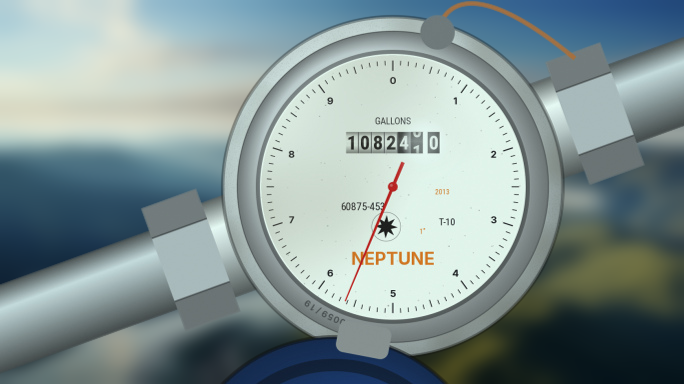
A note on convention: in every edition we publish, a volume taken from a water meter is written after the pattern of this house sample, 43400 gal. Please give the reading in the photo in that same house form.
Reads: 1082405.6 gal
